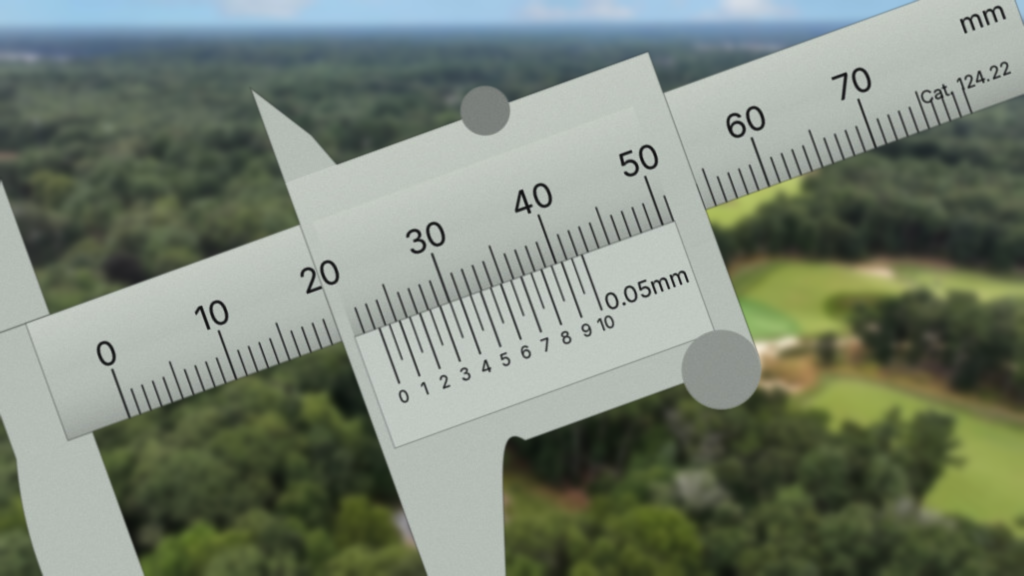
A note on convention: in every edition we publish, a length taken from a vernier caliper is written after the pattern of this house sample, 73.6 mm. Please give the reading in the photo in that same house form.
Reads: 23.4 mm
